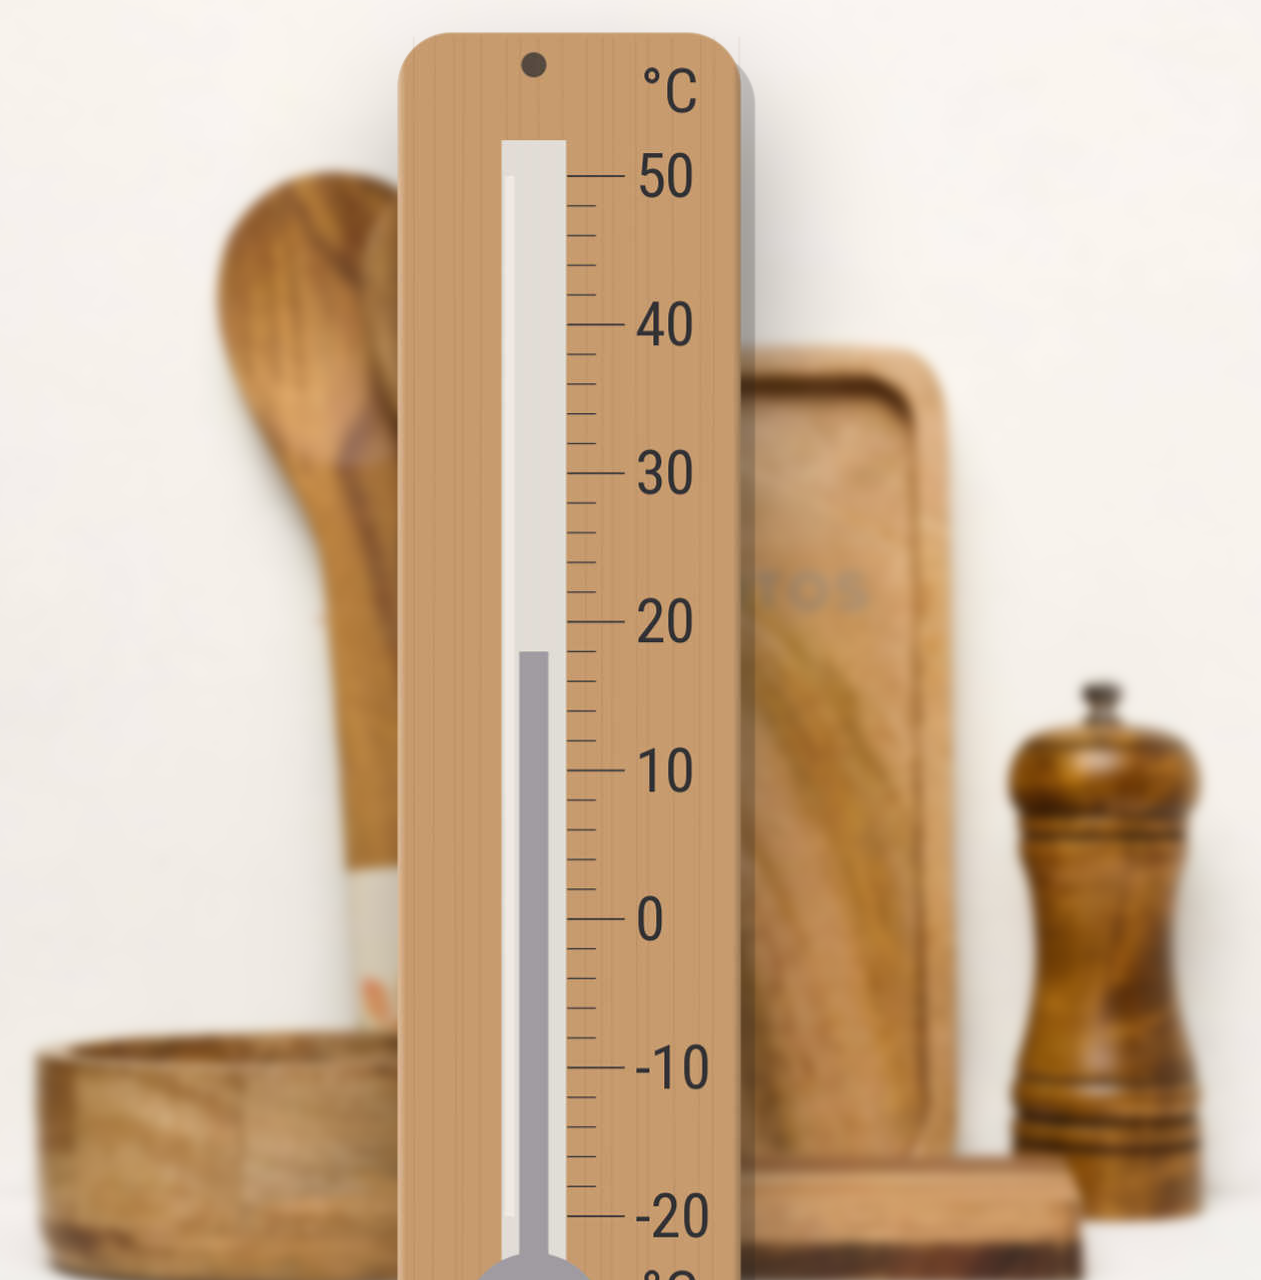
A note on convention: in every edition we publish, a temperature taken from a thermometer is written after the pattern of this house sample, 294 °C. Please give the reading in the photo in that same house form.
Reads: 18 °C
